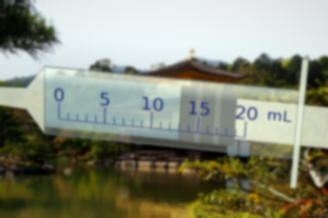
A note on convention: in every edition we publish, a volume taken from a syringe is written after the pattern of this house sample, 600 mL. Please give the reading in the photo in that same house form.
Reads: 13 mL
